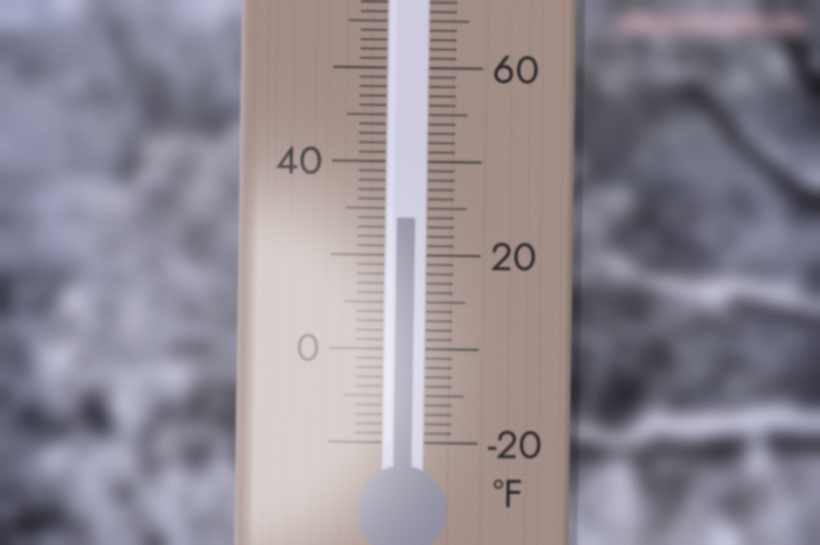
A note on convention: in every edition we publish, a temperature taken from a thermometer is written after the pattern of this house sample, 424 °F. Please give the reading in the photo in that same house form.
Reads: 28 °F
